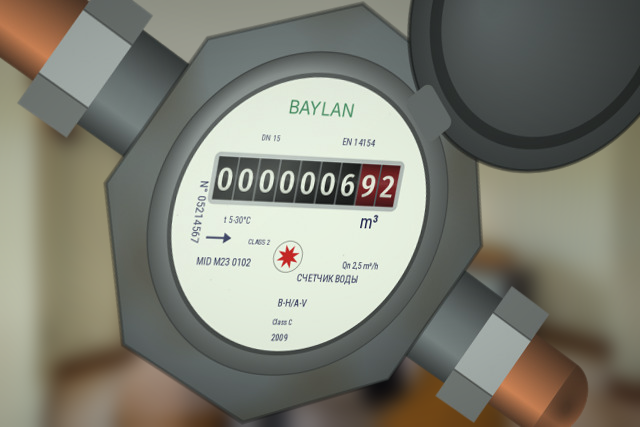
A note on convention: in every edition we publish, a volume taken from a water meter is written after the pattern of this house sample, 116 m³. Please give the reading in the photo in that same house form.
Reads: 6.92 m³
